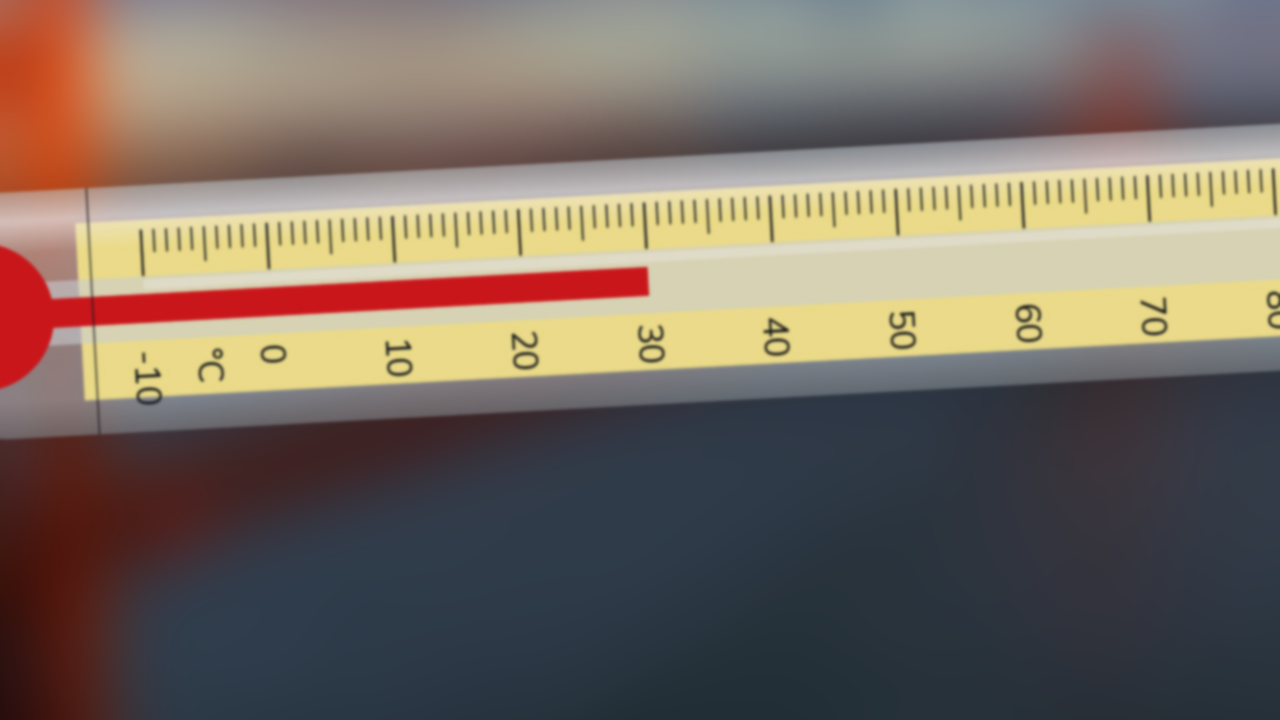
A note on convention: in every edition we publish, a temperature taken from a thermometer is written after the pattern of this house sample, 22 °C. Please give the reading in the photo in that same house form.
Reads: 30 °C
